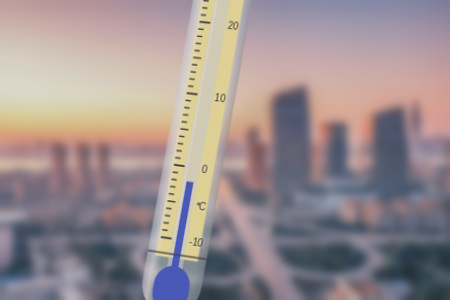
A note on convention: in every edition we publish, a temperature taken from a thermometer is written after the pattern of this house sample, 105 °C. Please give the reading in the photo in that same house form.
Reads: -2 °C
